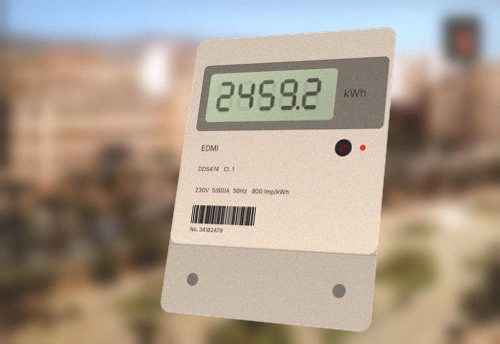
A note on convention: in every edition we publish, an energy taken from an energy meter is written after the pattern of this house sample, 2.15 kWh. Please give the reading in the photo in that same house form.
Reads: 2459.2 kWh
